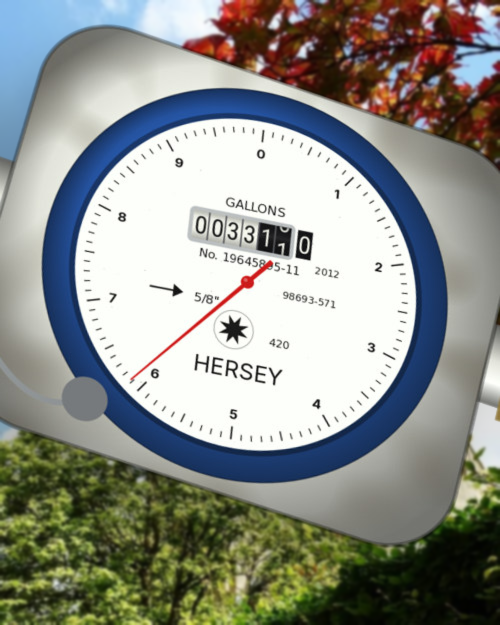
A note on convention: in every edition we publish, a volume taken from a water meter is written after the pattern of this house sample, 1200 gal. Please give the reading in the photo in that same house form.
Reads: 33106.1 gal
